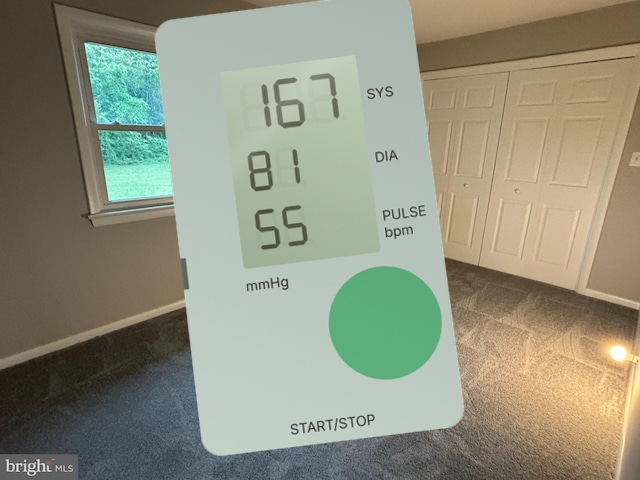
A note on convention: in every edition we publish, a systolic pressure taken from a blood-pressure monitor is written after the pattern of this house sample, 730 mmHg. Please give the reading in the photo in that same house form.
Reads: 167 mmHg
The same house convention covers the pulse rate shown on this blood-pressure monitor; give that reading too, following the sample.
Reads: 55 bpm
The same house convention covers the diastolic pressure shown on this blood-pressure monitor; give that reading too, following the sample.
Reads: 81 mmHg
